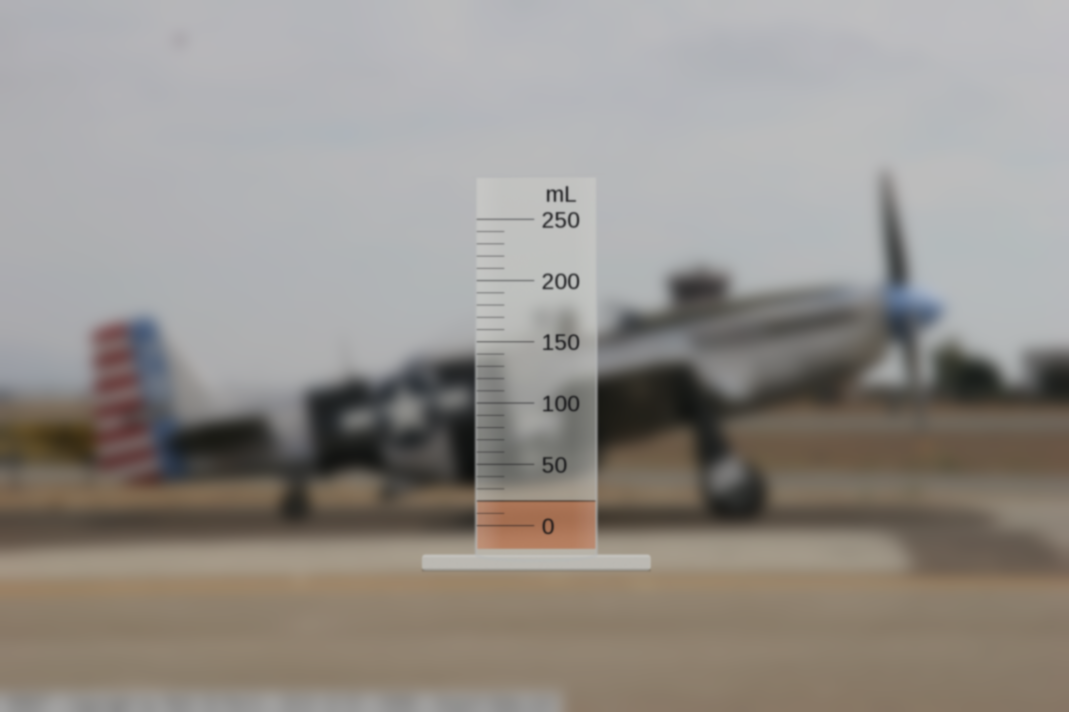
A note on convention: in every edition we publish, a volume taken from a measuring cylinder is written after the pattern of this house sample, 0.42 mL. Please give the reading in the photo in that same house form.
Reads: 20 mL
